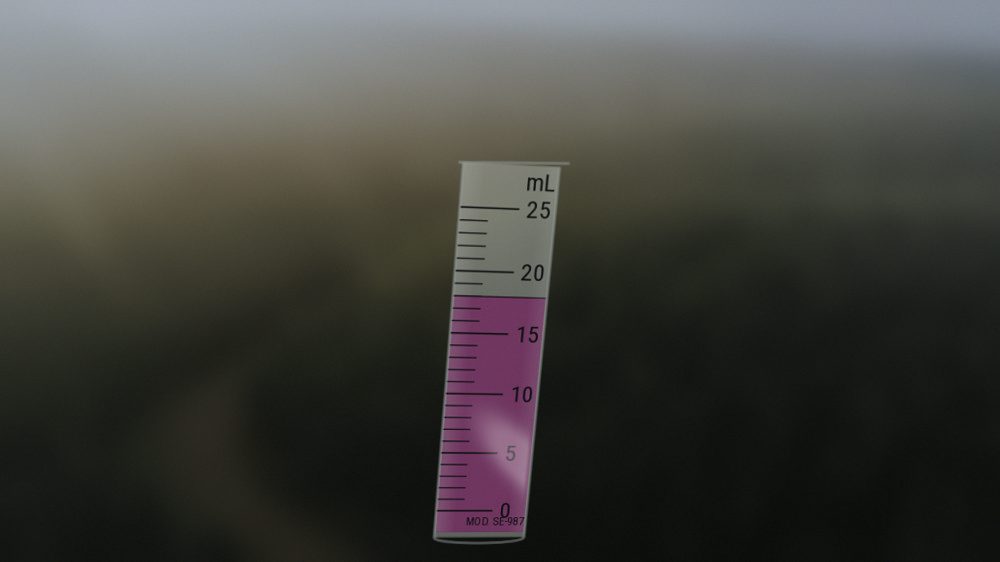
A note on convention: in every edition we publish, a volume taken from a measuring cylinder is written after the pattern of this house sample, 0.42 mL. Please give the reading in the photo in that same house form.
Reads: 18 mL
